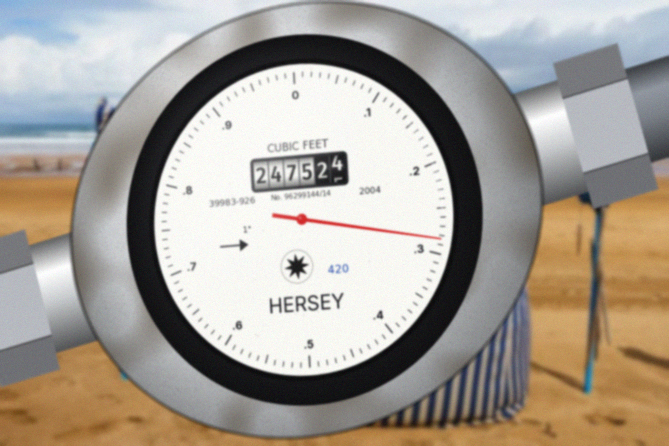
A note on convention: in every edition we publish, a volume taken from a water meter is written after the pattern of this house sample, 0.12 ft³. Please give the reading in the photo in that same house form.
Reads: 247524.28 ft³
